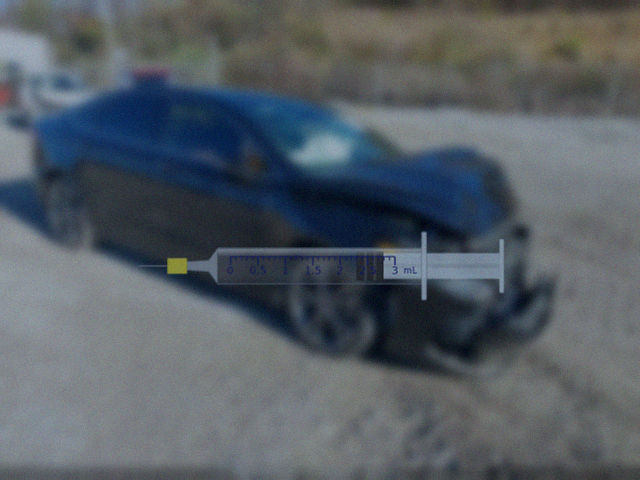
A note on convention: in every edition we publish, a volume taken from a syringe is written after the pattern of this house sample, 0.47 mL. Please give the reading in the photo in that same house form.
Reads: 2.3 mL
